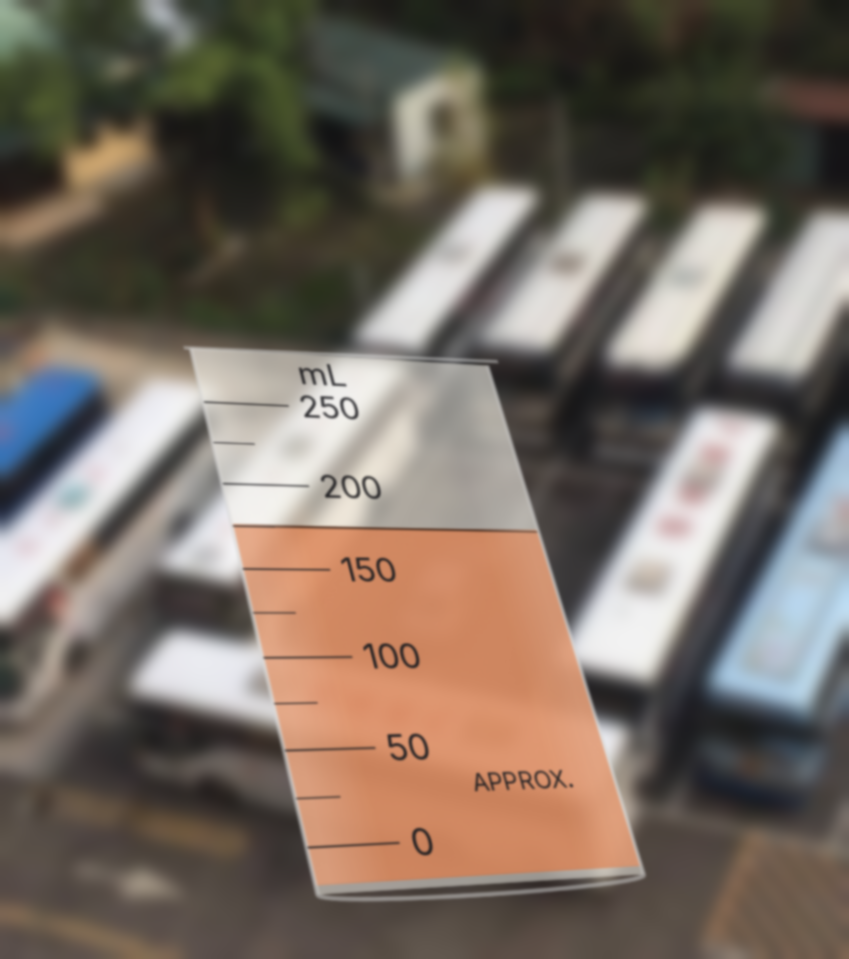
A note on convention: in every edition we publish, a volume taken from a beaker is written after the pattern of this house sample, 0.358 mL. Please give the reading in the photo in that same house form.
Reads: 175 mL
